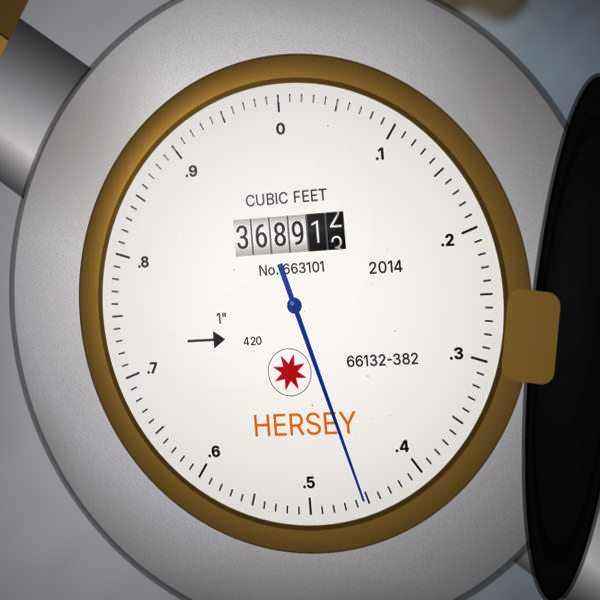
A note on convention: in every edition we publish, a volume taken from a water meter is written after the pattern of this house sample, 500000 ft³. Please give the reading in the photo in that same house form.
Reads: 368912.45 ft³
